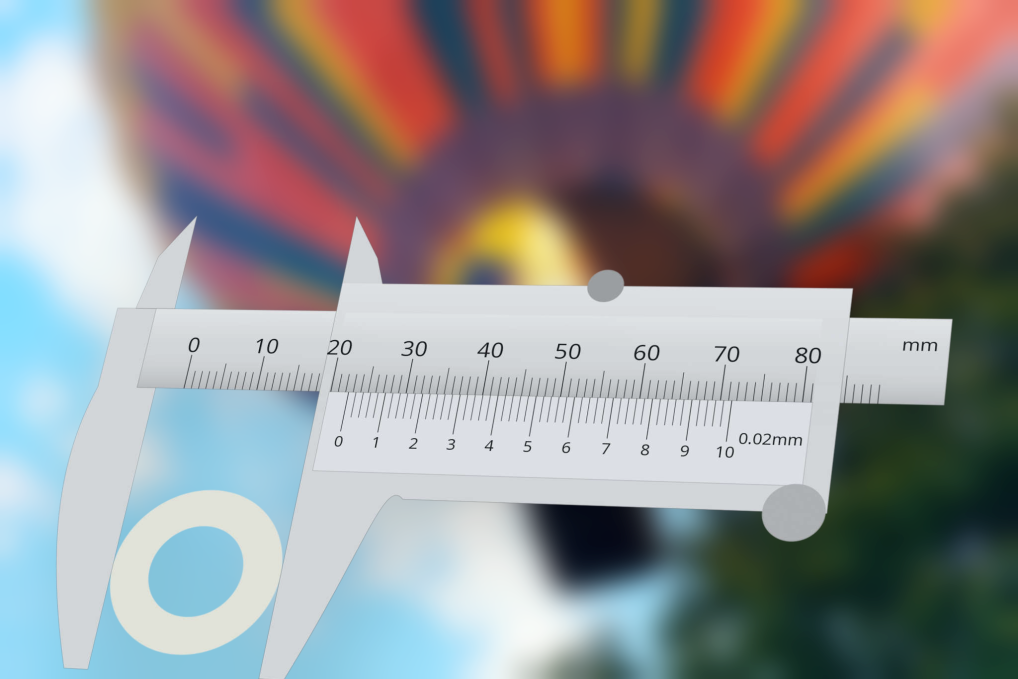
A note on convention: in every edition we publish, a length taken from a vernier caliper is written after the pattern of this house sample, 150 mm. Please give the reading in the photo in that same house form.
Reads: 22.4 mm
